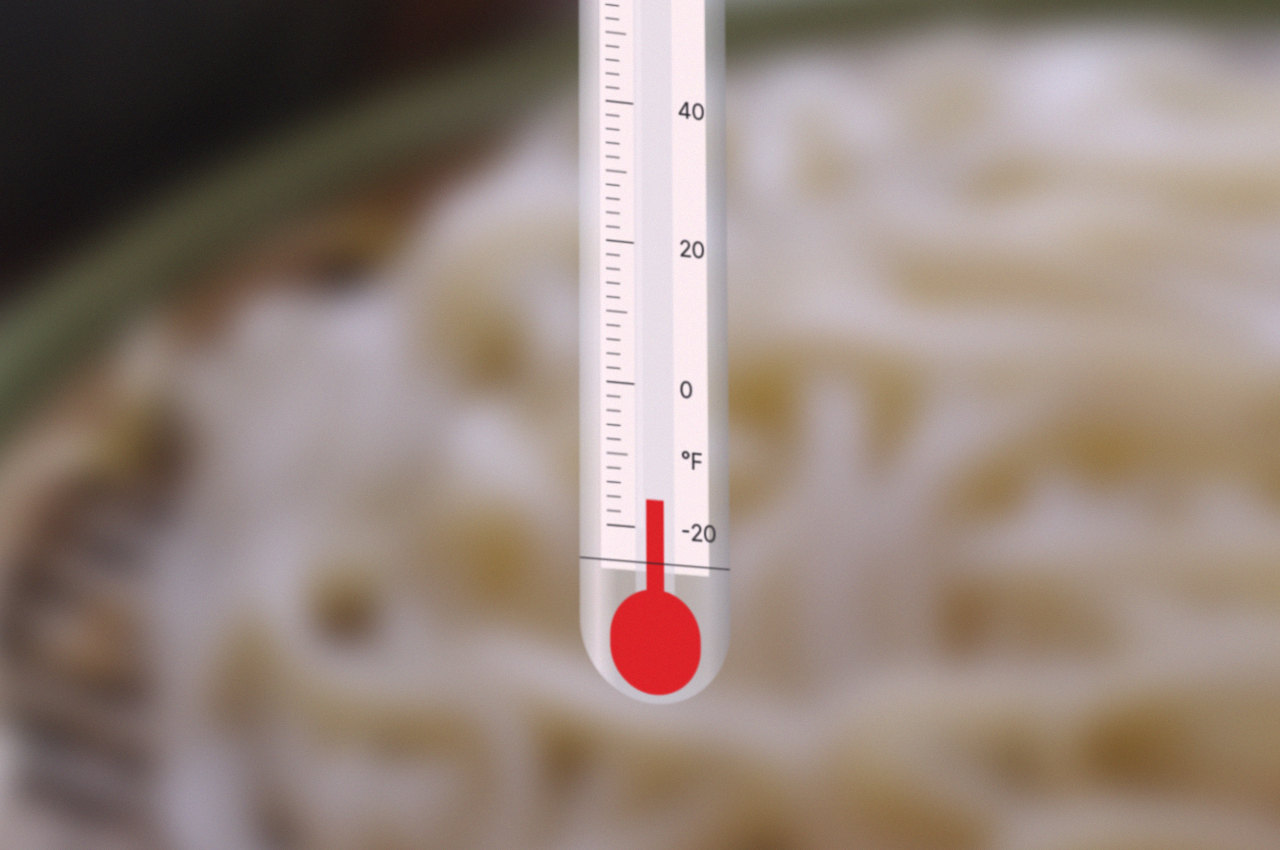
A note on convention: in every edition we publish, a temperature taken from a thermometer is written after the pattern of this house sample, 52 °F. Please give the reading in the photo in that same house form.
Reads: -16 °F
